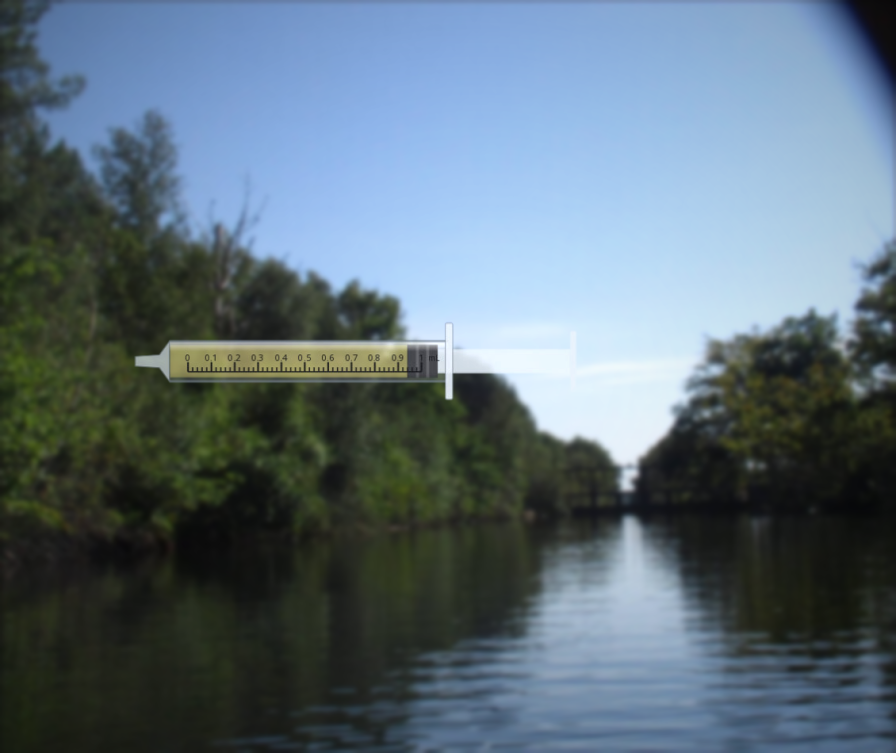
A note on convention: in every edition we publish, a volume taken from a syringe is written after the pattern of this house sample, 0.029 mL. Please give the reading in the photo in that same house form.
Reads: 0.94 mL
